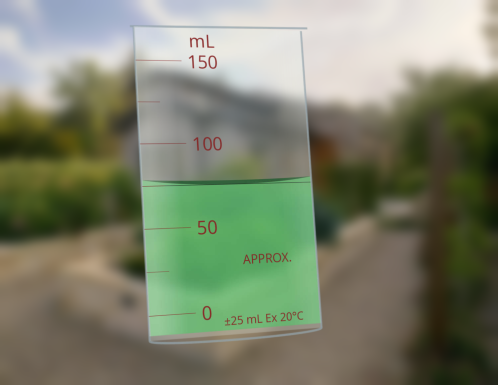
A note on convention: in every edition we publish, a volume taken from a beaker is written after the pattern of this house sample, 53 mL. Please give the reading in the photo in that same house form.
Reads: 75 mL
